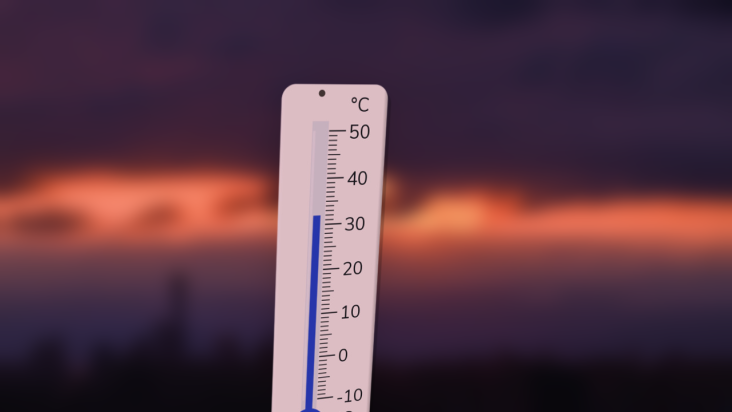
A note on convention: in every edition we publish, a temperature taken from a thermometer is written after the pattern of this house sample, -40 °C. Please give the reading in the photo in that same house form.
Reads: 32 °C
